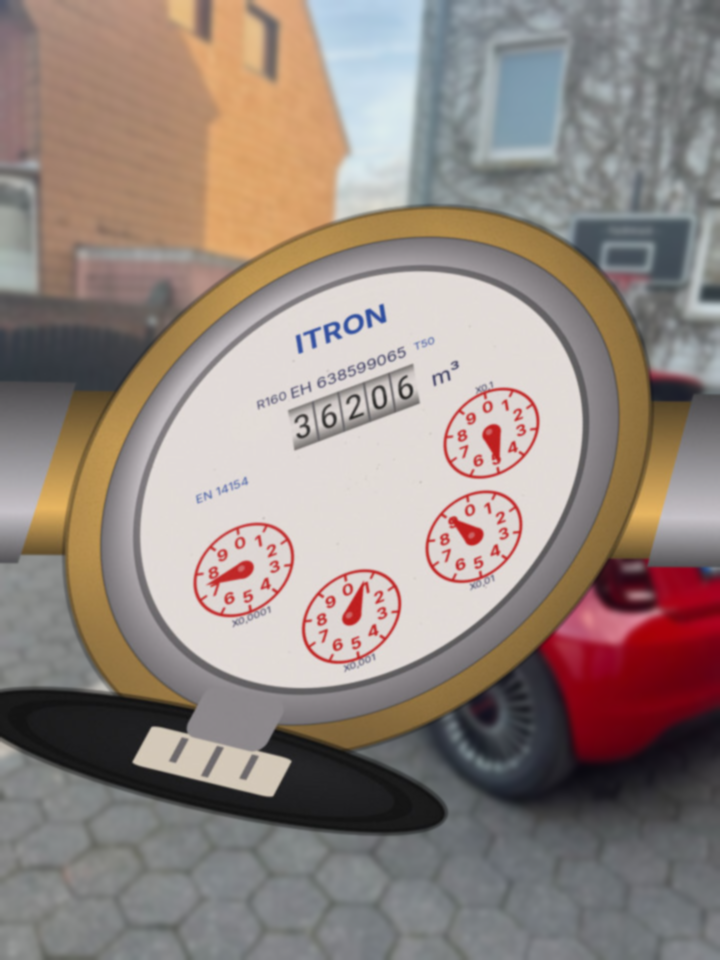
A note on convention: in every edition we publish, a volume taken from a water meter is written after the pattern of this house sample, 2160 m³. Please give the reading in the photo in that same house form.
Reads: 36206.4907 m³
